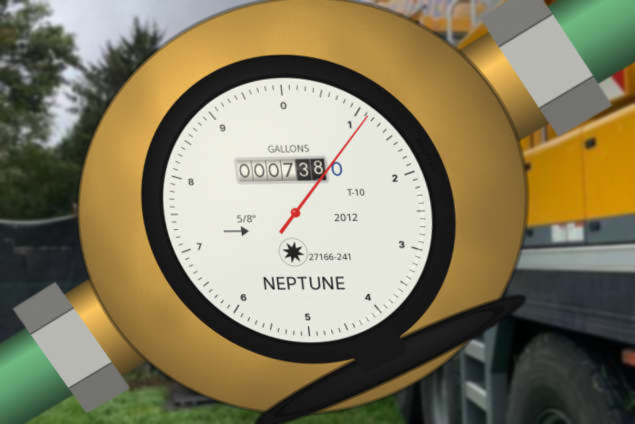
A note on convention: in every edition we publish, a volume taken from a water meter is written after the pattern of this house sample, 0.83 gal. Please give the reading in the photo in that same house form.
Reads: 7381.1 gal
